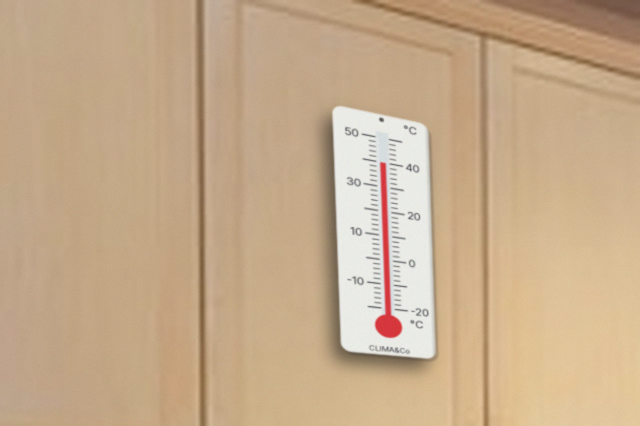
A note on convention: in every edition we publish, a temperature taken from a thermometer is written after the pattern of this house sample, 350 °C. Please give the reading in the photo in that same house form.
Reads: 40 °C
